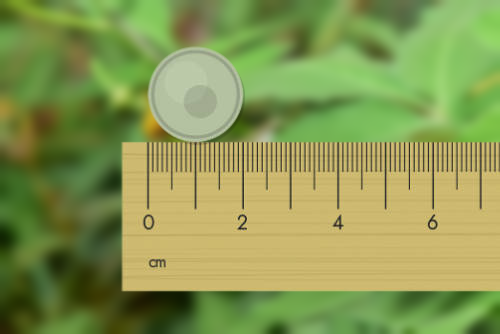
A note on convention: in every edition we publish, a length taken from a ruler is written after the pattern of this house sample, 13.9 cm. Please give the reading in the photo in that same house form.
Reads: 2 cm
